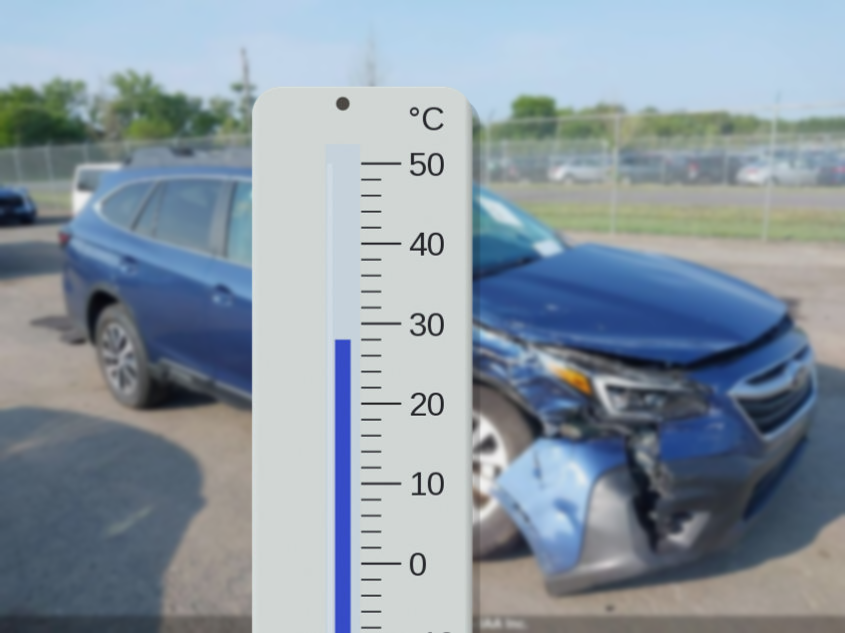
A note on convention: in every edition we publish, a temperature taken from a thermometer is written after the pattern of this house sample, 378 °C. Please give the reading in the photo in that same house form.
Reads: 28 °C
